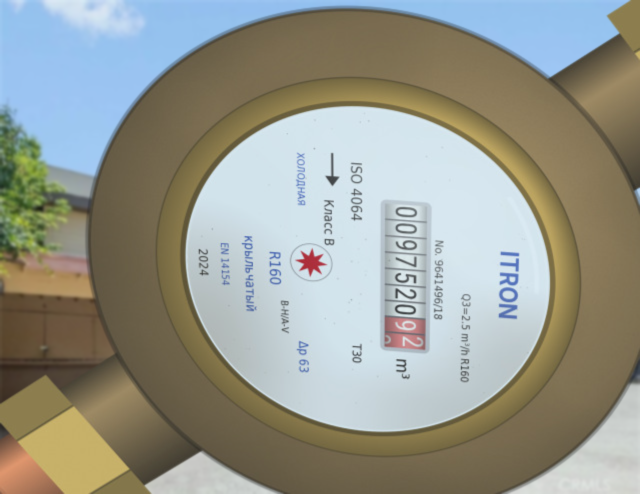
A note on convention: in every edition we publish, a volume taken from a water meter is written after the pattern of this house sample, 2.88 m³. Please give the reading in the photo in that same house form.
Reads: 97520.92 m³
